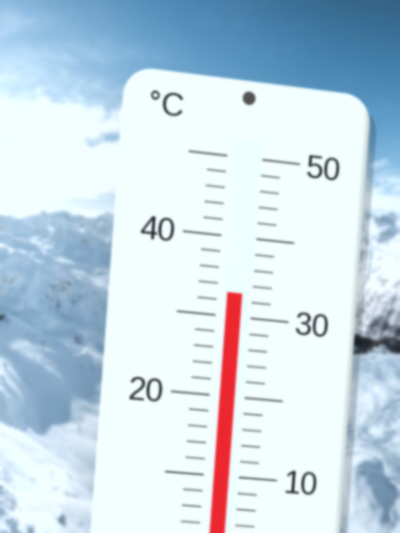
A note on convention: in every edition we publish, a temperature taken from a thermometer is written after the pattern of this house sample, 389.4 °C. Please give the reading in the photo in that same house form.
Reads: 33 °C
